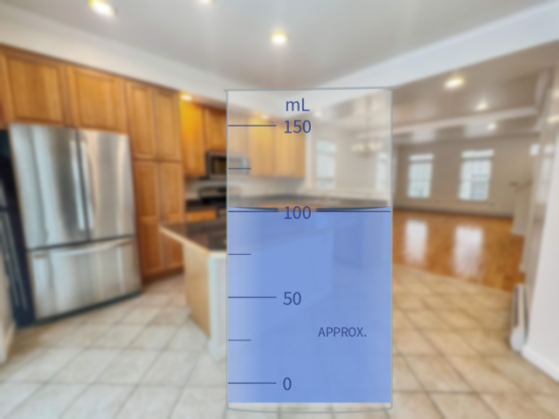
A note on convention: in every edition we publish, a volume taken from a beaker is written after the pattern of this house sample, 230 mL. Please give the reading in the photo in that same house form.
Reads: 100 mL
